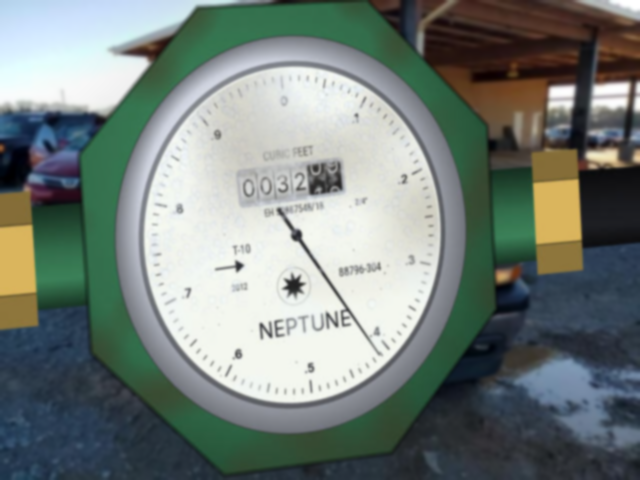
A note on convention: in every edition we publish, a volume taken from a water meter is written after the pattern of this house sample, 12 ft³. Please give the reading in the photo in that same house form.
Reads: 3209.41 ft³
